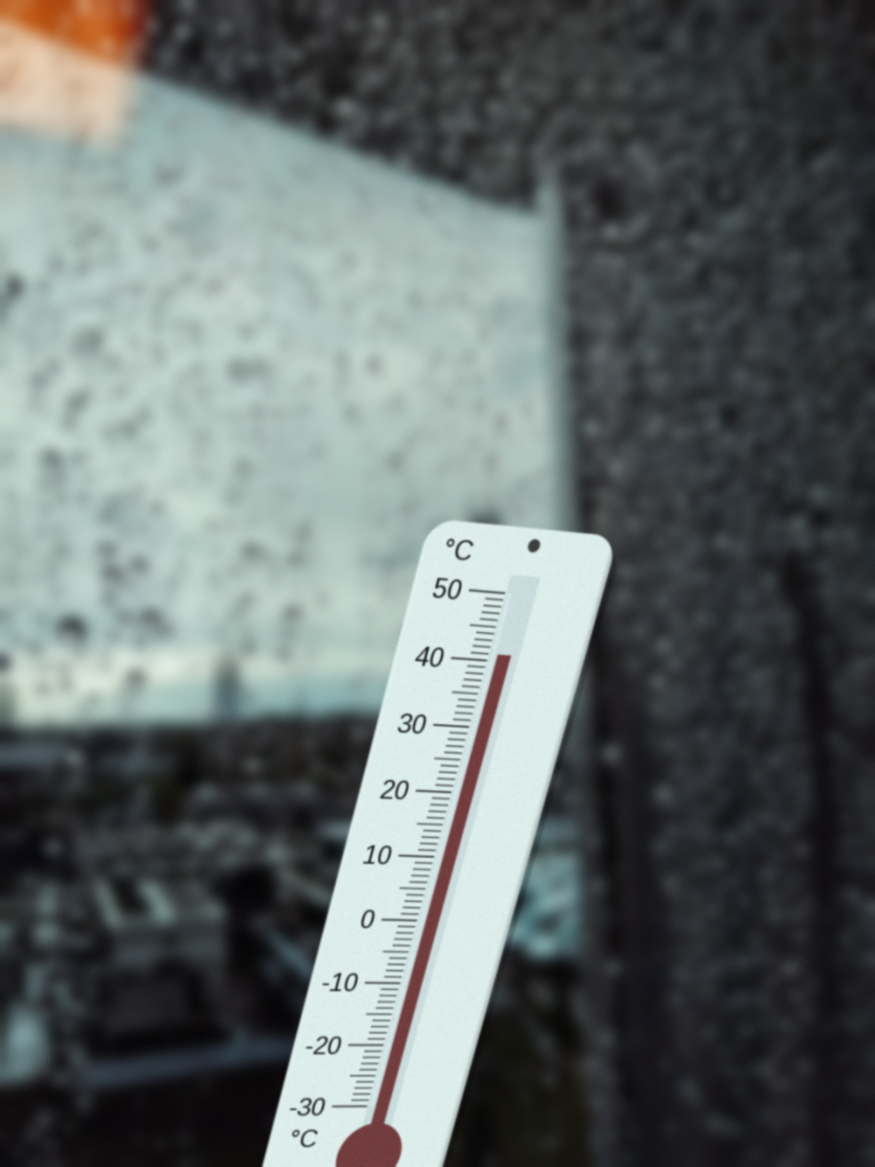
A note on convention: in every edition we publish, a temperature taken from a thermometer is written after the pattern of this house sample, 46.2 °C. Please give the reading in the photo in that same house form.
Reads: 41 °C
